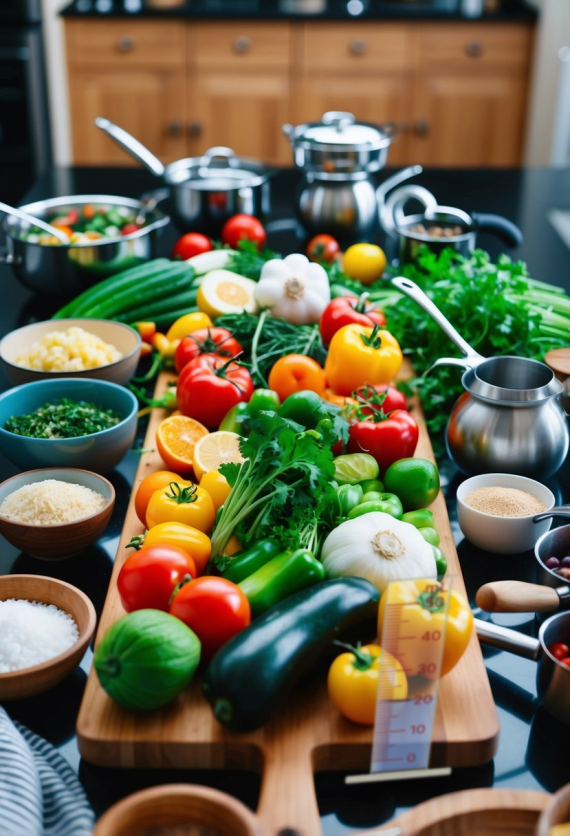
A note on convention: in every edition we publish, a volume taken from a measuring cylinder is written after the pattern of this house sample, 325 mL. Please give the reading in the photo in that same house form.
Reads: 20 mL
